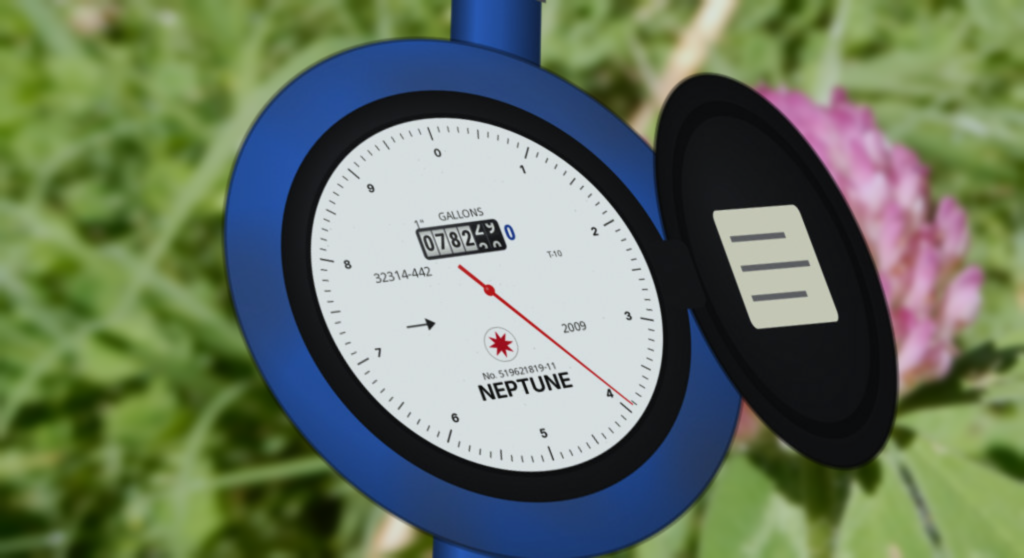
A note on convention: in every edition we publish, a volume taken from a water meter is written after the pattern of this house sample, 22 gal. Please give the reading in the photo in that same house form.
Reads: 782293.9 gal
